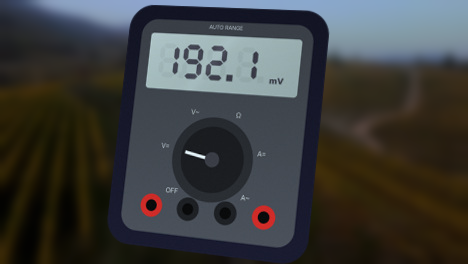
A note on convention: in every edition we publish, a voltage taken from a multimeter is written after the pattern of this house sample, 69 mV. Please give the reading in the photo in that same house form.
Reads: 192.1 mV
